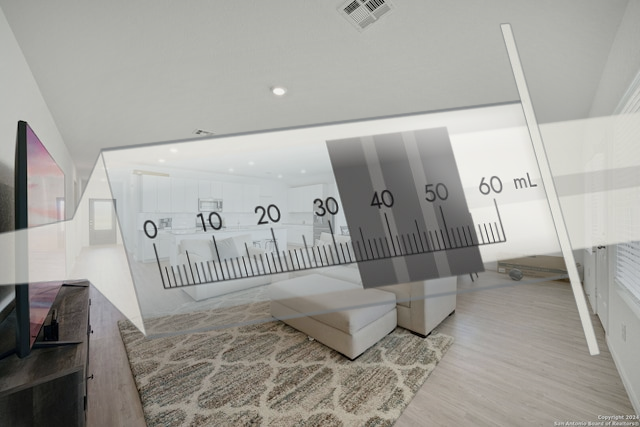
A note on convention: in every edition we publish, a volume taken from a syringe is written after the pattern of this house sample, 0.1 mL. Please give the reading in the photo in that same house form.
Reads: 33 mL
